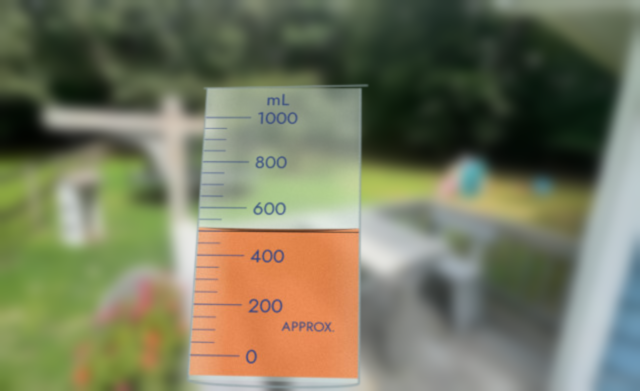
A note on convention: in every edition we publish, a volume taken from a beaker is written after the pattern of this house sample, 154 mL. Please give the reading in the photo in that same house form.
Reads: 500 mL
